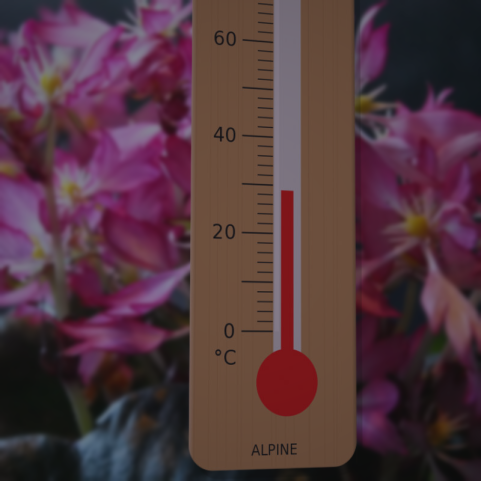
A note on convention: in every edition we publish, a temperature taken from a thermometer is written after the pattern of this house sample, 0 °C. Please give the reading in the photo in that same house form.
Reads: 29 °C
